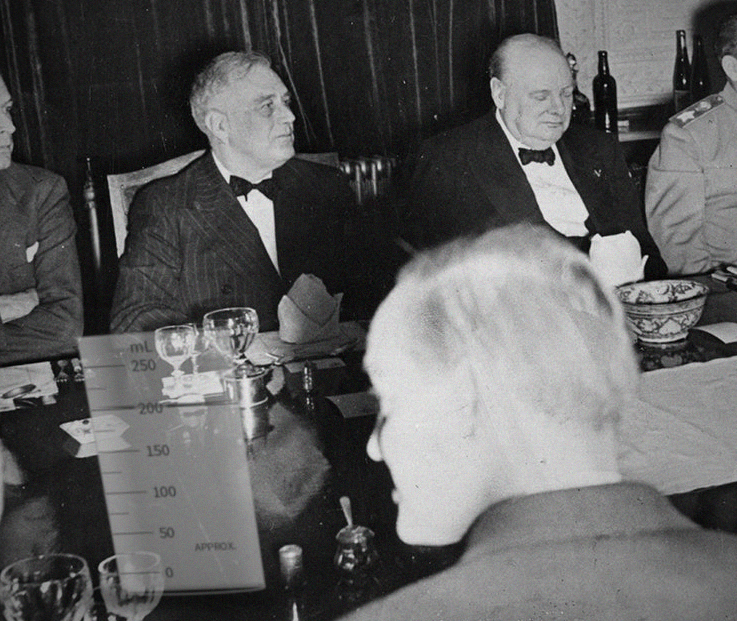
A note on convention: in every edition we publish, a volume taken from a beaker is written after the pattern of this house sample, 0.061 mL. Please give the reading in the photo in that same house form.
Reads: 200 mL
